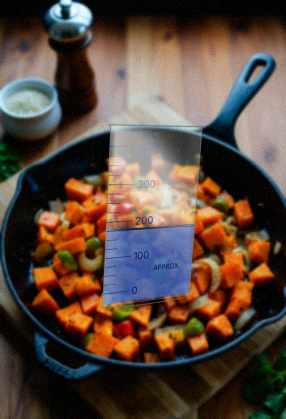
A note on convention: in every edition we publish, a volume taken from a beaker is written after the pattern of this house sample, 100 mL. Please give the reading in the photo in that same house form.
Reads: 175 mL
